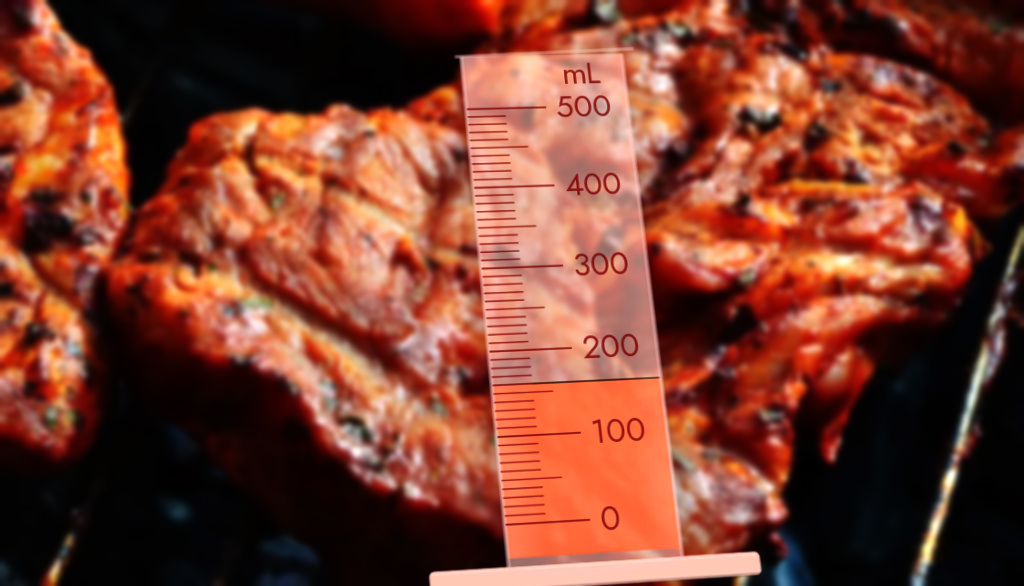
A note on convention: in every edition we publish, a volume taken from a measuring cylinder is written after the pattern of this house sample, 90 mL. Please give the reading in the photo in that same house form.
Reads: 160 mL
